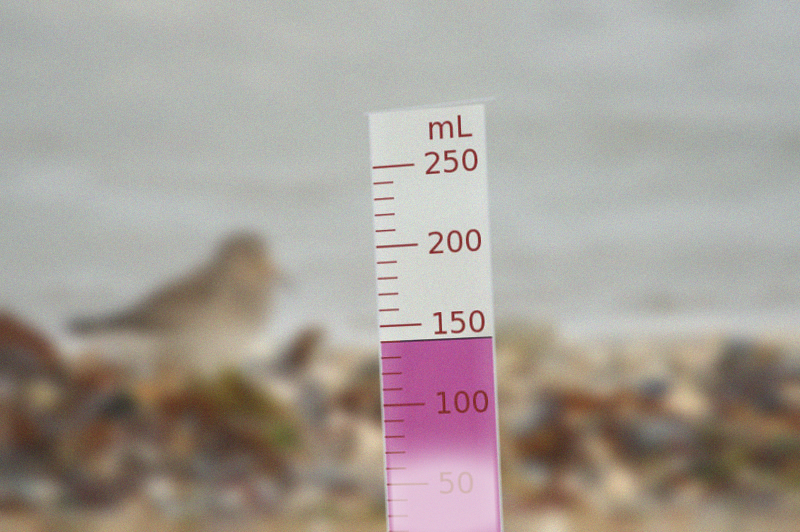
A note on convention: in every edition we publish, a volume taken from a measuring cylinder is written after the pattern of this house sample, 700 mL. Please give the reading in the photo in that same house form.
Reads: 140 mL
